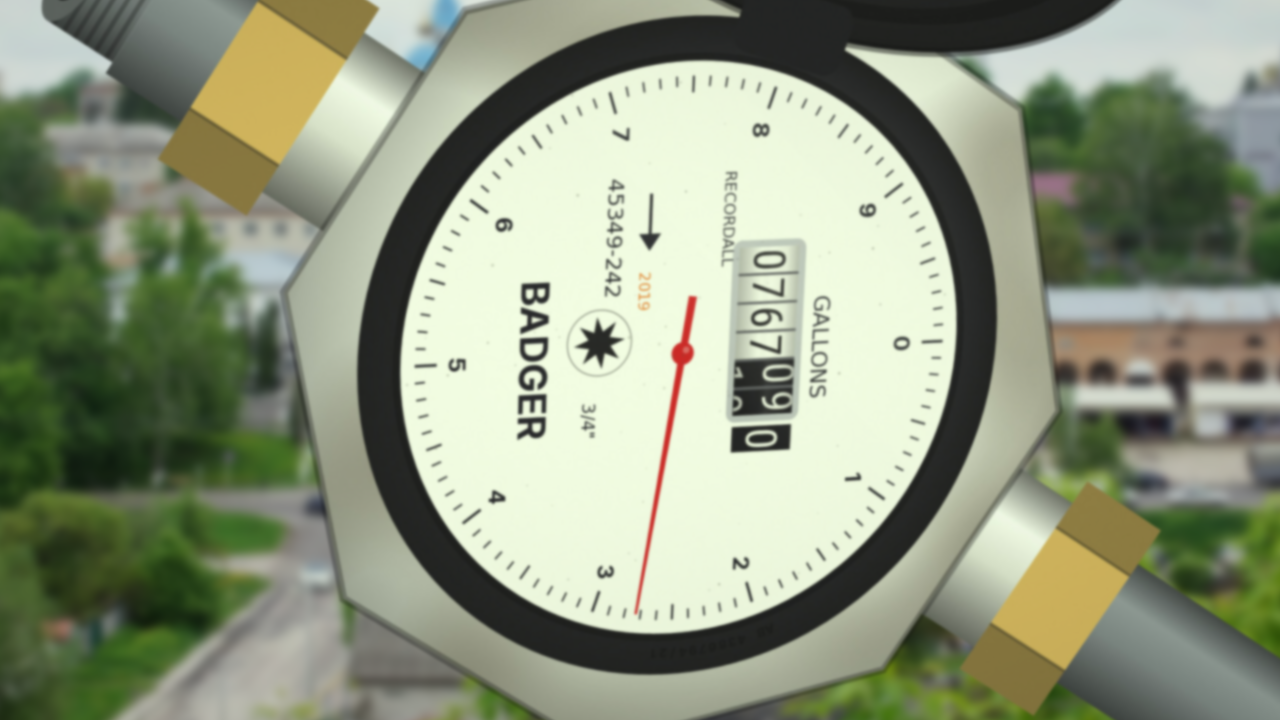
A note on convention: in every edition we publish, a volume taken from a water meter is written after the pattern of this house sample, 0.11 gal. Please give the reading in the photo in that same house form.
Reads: 767092.7 gal
